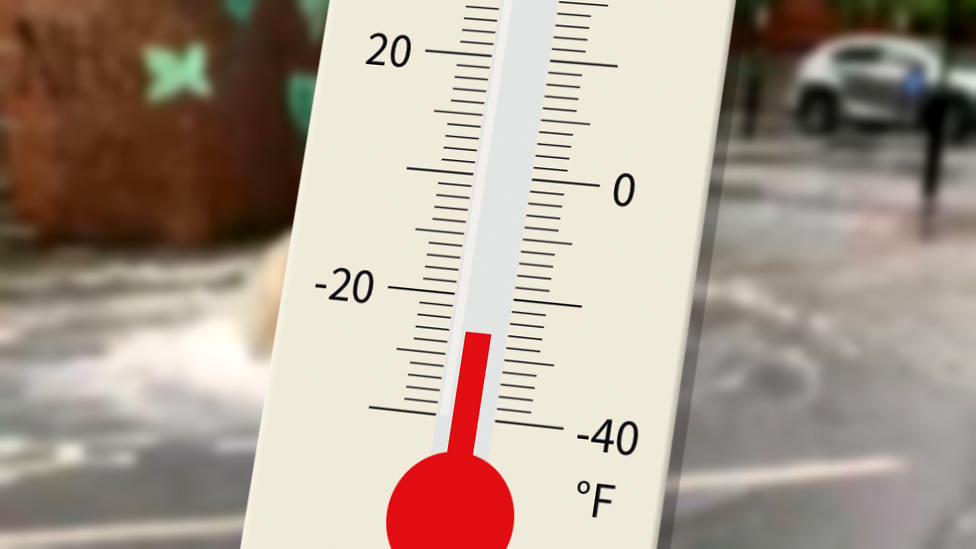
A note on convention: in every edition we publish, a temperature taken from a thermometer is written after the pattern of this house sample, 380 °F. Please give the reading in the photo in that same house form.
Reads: -26 °F
